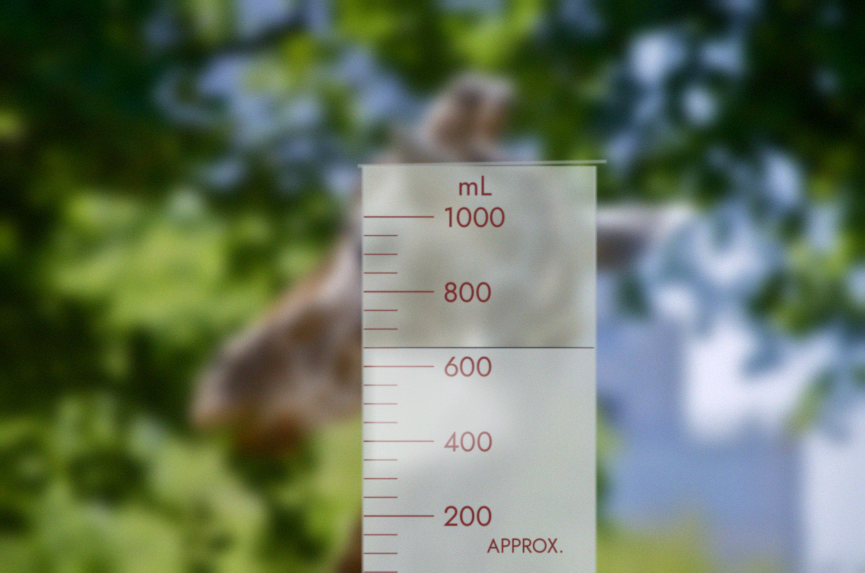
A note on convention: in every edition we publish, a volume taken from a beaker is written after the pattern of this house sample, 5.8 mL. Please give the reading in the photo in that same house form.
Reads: 650 mL
